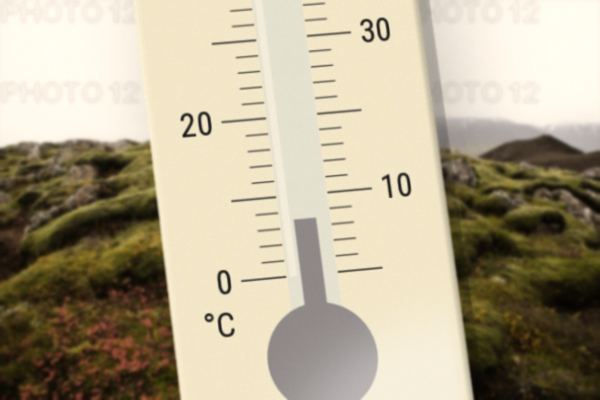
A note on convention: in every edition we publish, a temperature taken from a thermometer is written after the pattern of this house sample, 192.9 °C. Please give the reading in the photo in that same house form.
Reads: 7 °C
